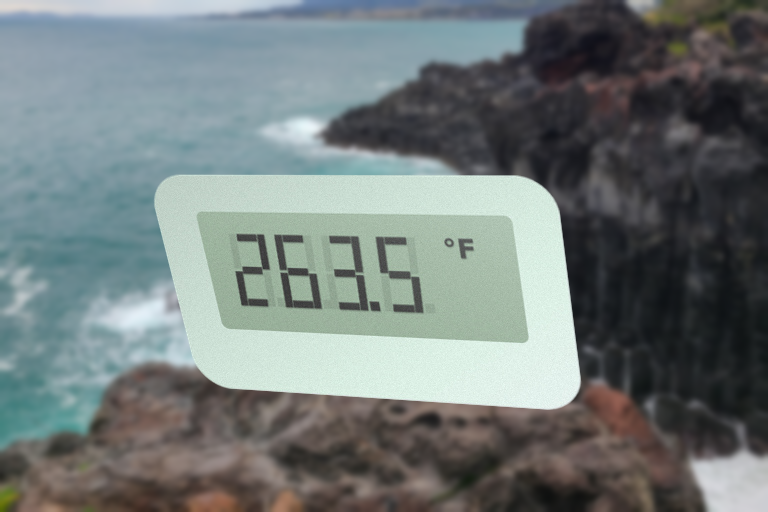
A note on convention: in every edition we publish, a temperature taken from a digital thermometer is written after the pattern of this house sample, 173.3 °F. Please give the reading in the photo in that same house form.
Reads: 263.5 °F
